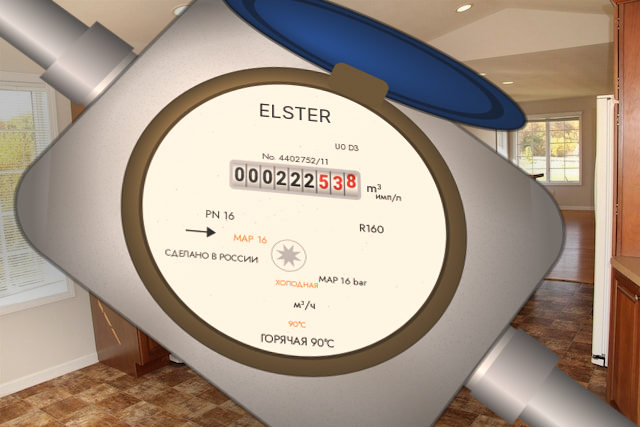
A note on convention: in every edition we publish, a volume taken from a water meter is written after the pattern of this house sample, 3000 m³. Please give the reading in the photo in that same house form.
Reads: 222.538 m³
